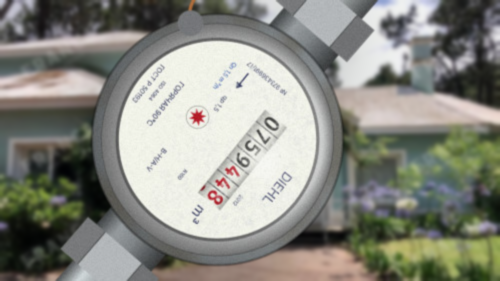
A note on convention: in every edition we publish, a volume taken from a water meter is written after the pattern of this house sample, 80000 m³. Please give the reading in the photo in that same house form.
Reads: 759.448 m³
